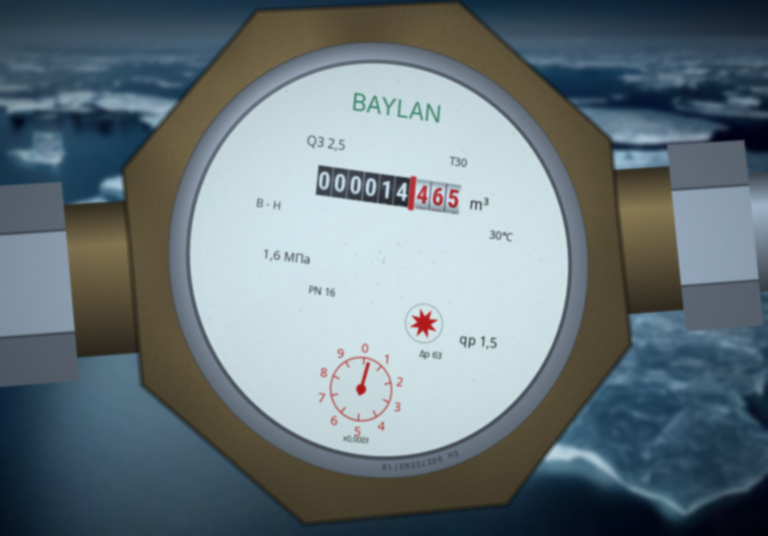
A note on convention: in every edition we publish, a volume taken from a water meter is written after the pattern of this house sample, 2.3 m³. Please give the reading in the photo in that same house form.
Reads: 14.4650 m³
